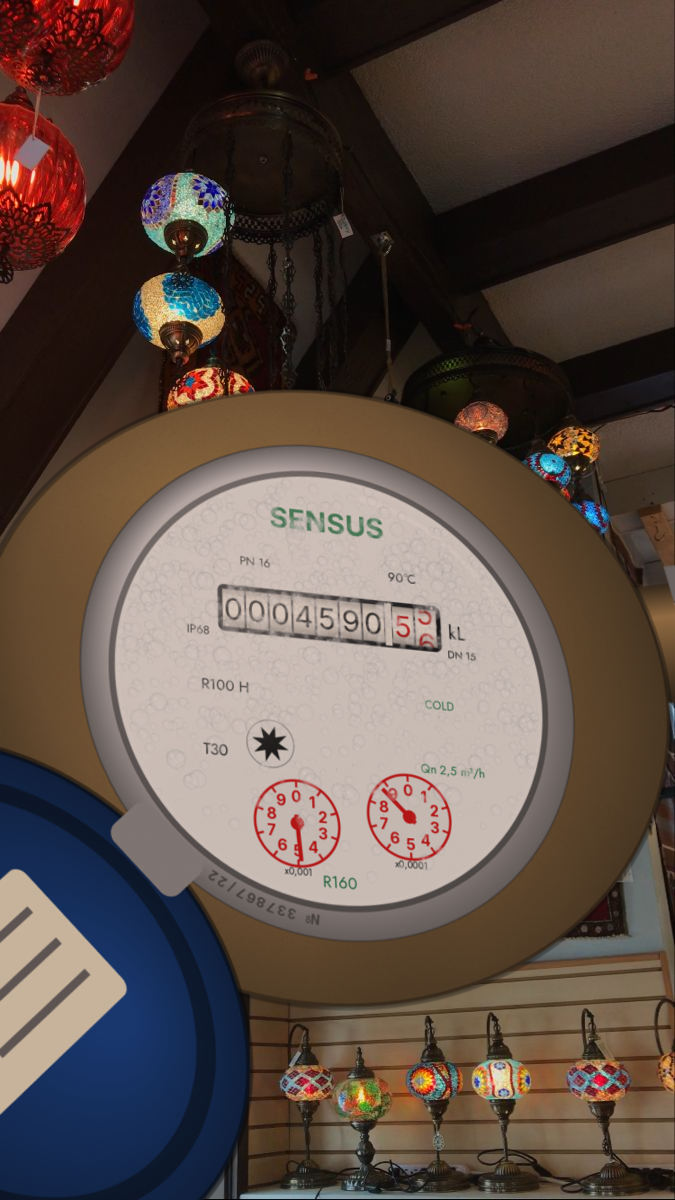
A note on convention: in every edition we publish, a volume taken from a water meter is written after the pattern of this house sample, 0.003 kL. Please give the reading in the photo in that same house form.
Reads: 4590.5548 kL
